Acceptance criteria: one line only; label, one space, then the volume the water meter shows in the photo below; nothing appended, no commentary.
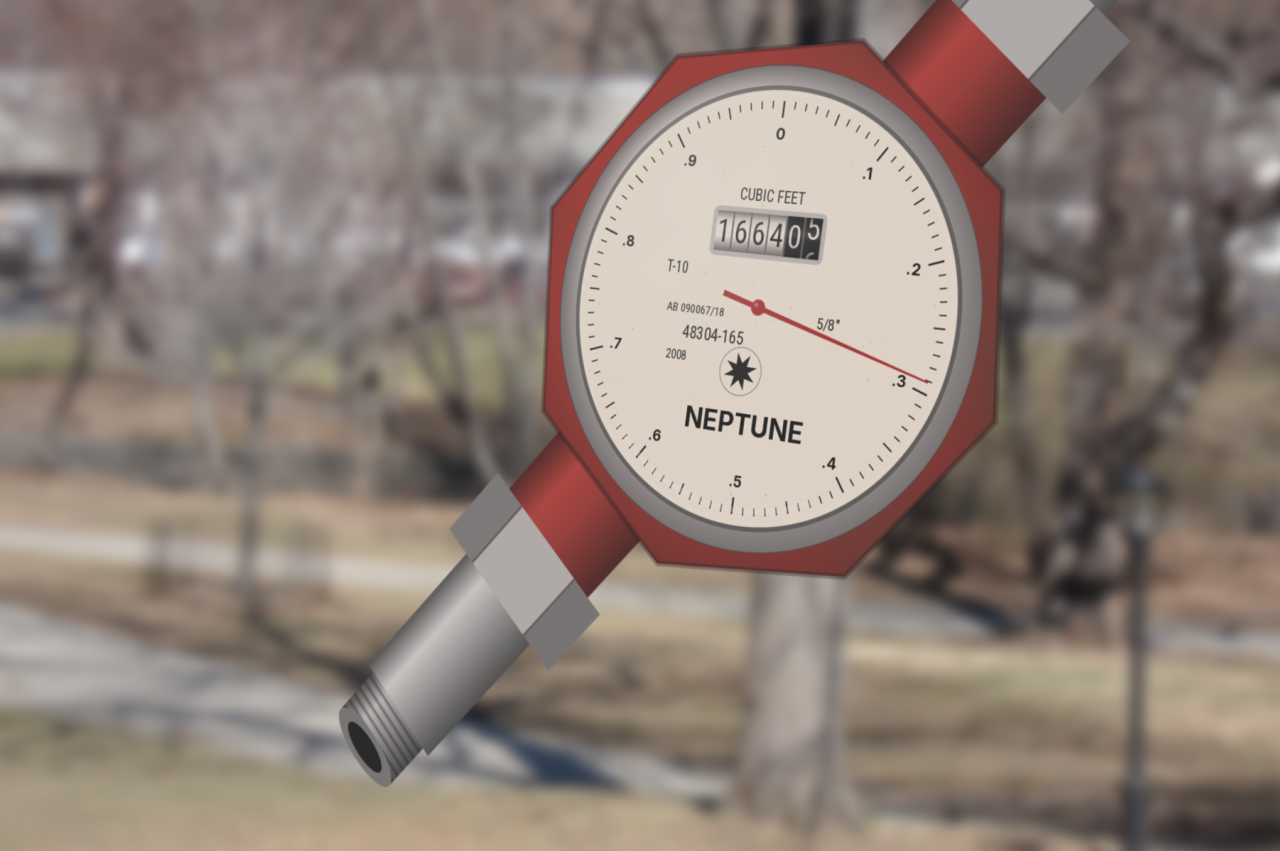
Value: 166405.29 ft³
